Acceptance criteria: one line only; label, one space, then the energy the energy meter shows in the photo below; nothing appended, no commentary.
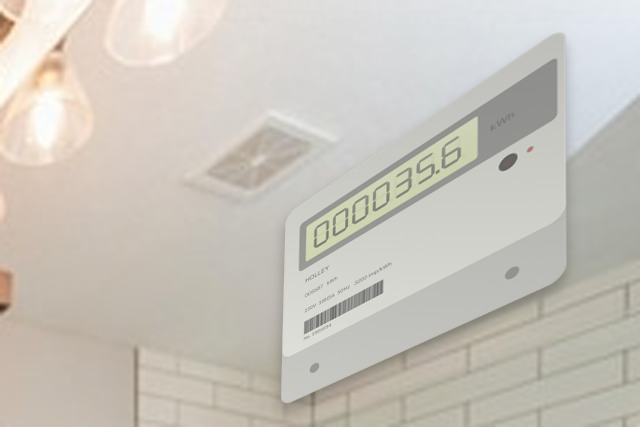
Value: 35.6 kWh
